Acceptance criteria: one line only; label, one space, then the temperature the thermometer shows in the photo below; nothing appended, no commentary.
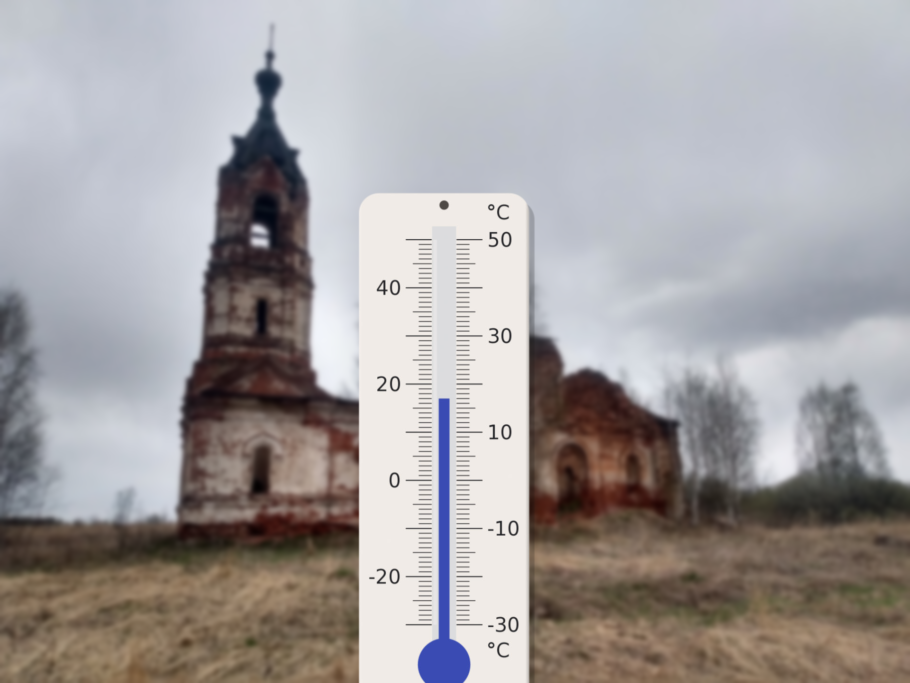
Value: 17 °C
